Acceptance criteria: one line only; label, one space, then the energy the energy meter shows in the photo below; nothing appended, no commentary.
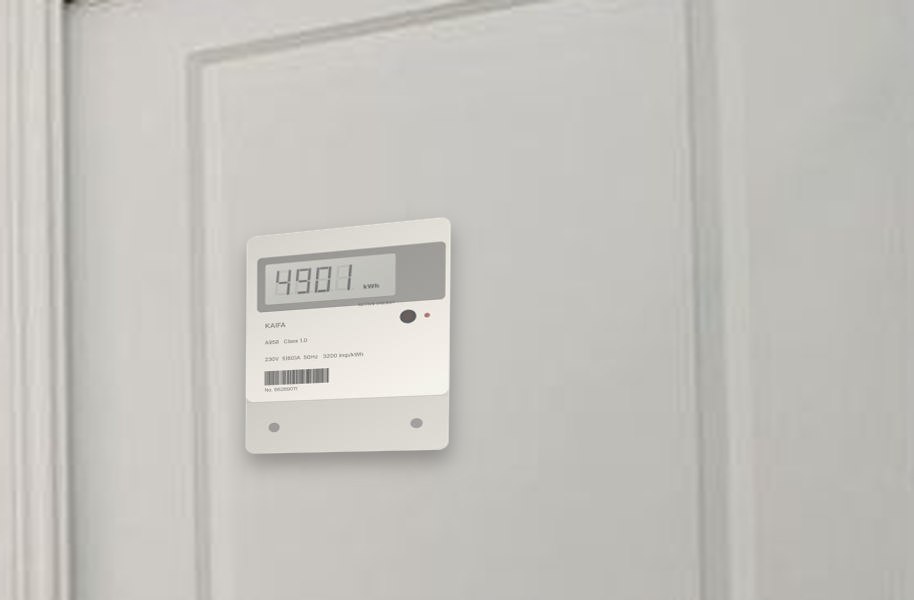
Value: 4901 kWh
